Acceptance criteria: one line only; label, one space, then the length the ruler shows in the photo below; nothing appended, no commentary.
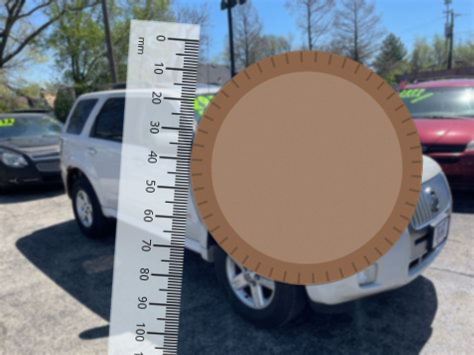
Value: 80 mm
